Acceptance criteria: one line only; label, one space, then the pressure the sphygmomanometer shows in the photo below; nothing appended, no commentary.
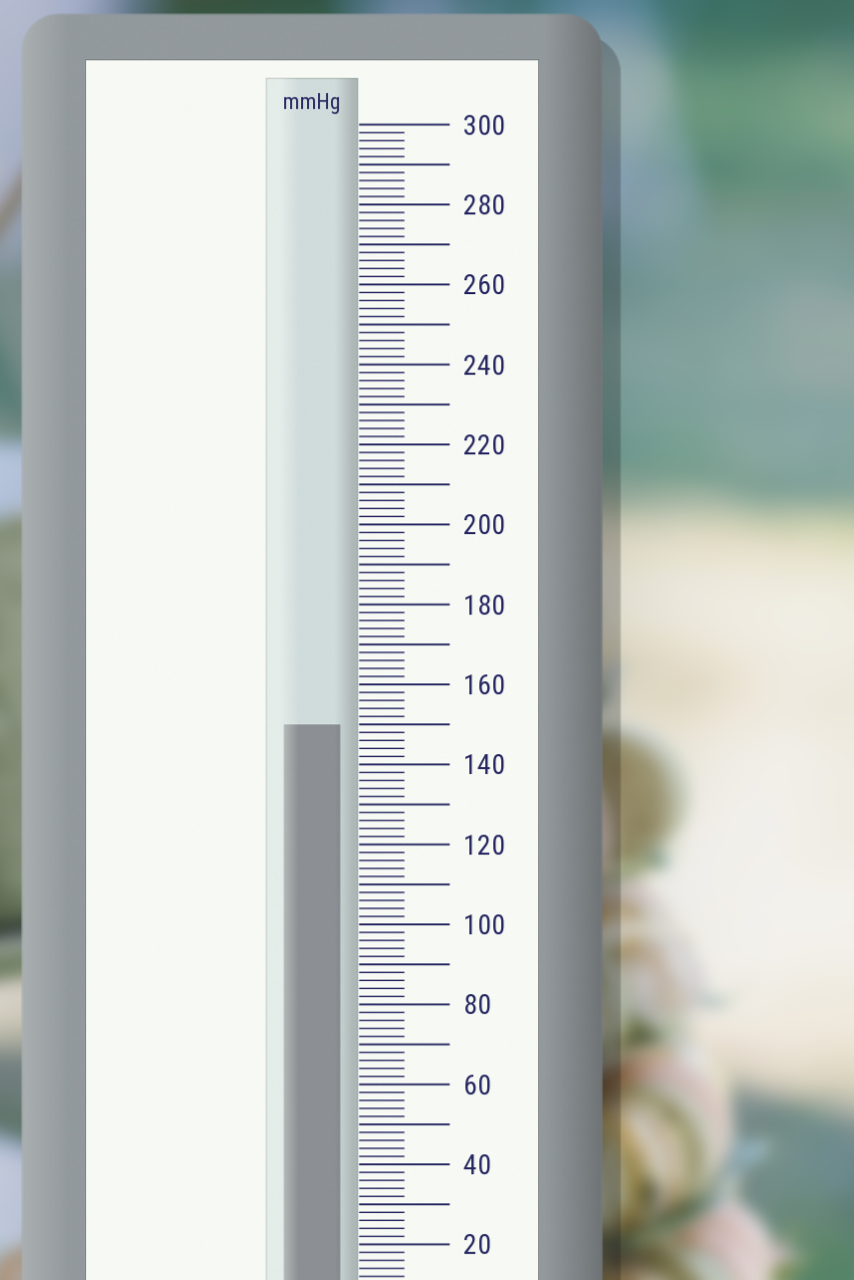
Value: 150 mmHg
